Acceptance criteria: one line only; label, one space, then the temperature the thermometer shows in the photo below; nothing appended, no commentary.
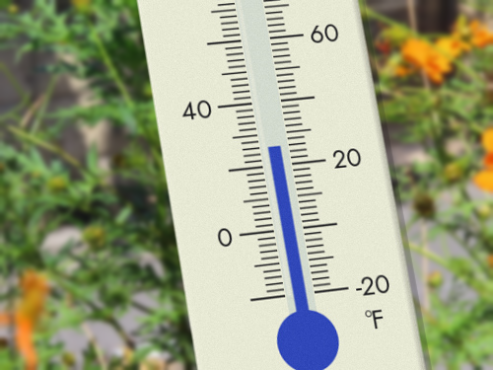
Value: 26 °F
